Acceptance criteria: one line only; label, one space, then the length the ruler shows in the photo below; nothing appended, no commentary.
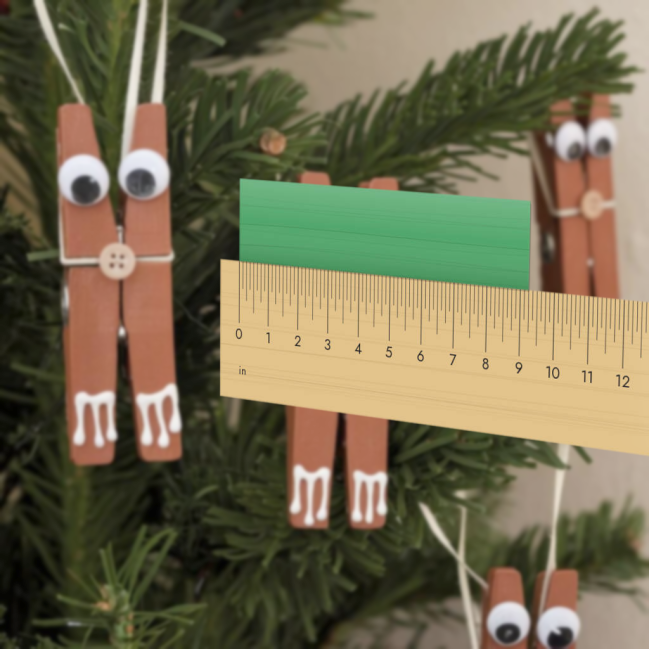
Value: 9.25 in
